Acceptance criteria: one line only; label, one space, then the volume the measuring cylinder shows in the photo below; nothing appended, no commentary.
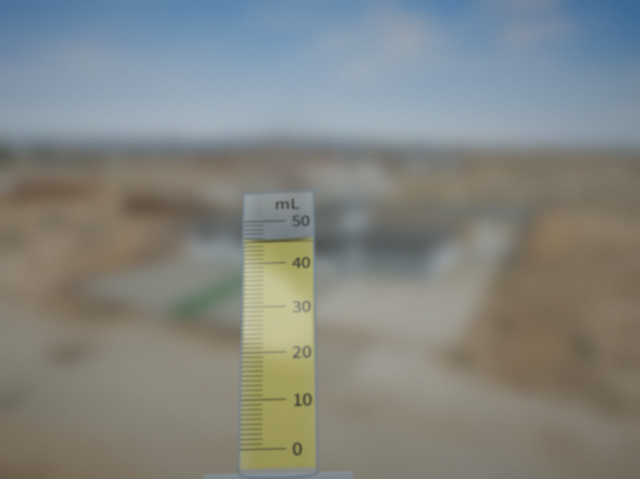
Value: 45 mL
